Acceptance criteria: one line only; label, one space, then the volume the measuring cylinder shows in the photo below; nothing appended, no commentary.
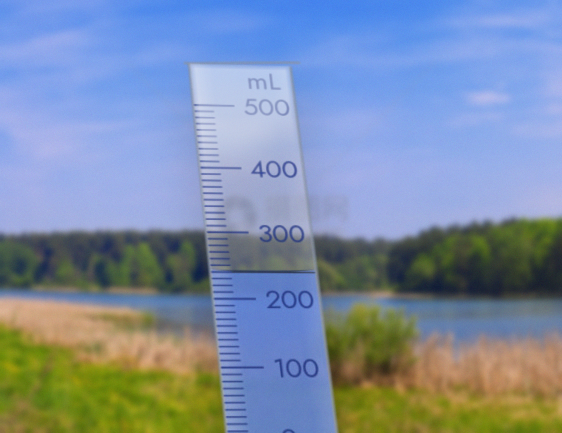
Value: 240 mL
